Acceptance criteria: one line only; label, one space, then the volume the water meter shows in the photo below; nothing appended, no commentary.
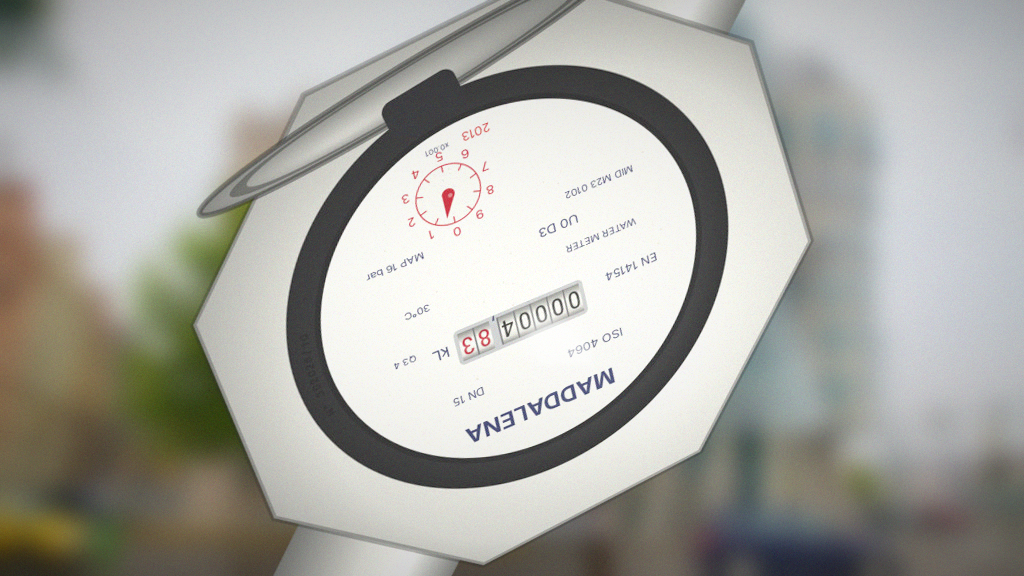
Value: 4.830 kL
